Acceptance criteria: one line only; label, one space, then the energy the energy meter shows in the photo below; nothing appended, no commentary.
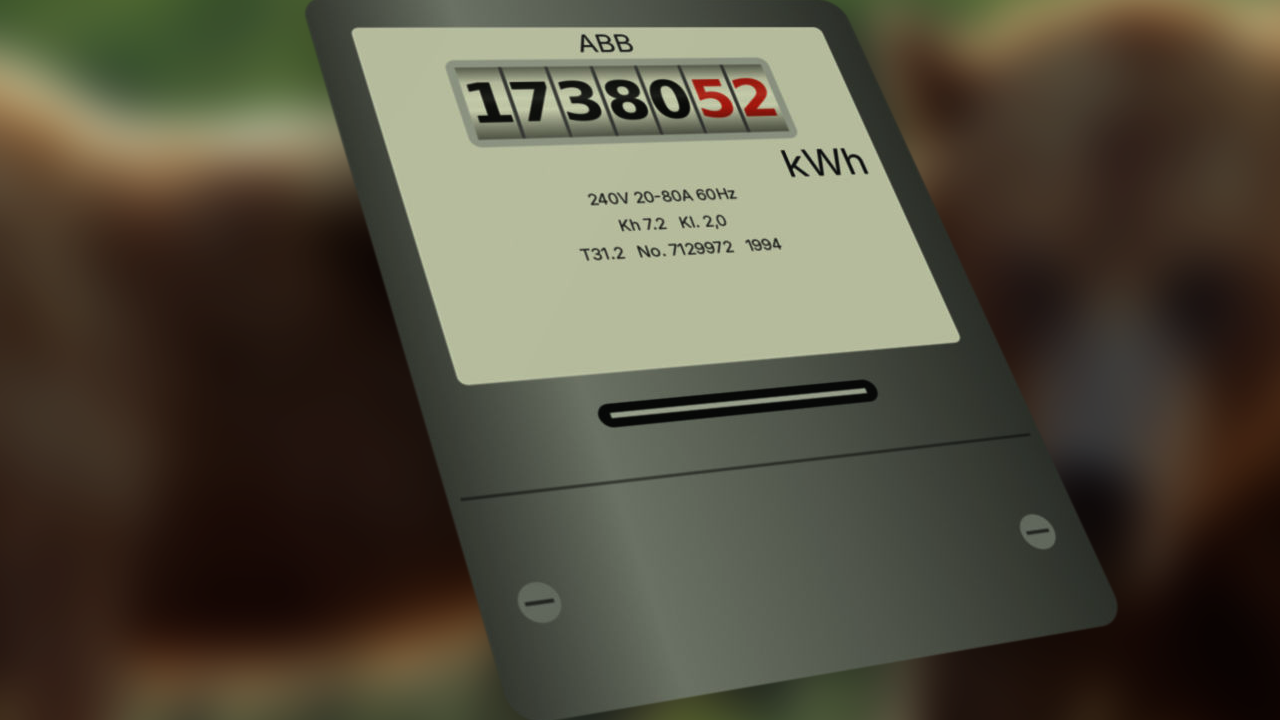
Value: 17380.52 kWh
